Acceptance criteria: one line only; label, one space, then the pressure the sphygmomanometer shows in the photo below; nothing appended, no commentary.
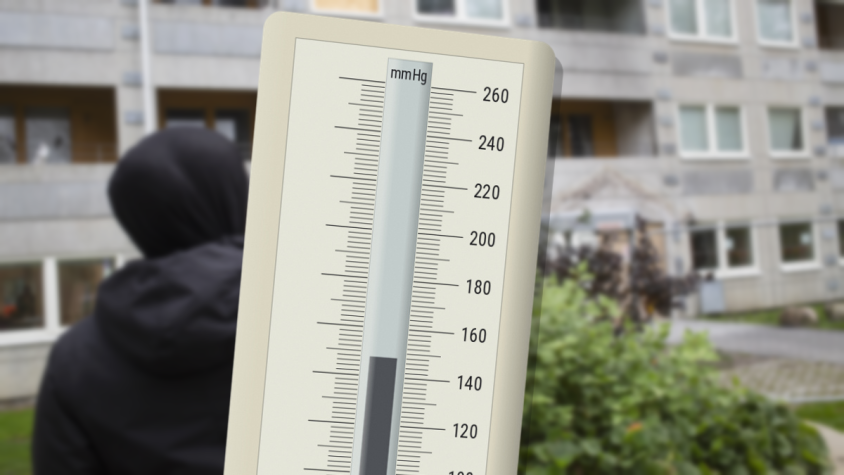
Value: 148 mmHg
